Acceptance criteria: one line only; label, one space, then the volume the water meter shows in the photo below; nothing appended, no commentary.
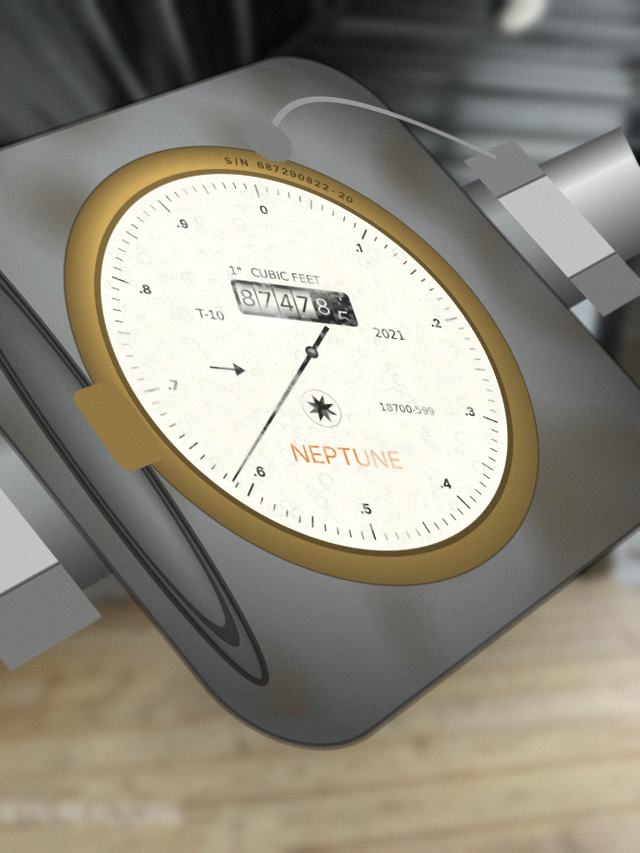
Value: 874784.61 ft³
